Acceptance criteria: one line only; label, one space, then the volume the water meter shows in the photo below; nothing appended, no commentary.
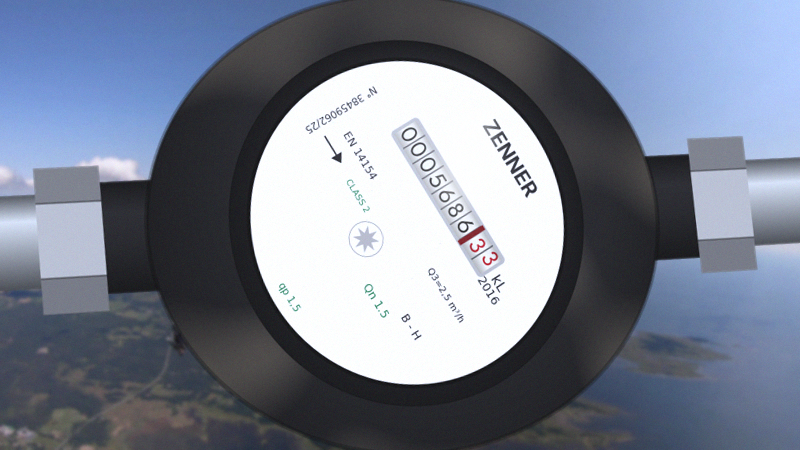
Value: 5686.33 kL
